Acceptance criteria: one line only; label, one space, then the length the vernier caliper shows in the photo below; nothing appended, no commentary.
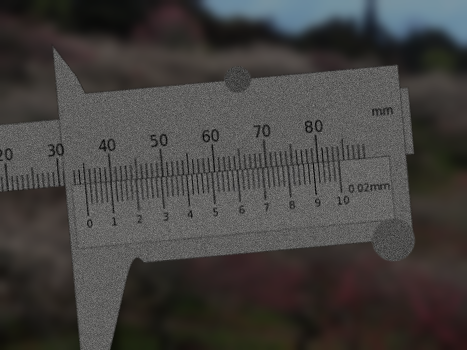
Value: 35.0 mm
